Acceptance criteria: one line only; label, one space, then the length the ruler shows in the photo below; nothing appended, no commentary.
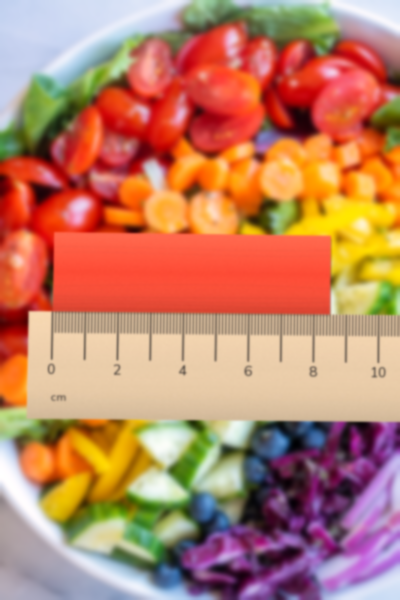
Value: 8.5 cm
